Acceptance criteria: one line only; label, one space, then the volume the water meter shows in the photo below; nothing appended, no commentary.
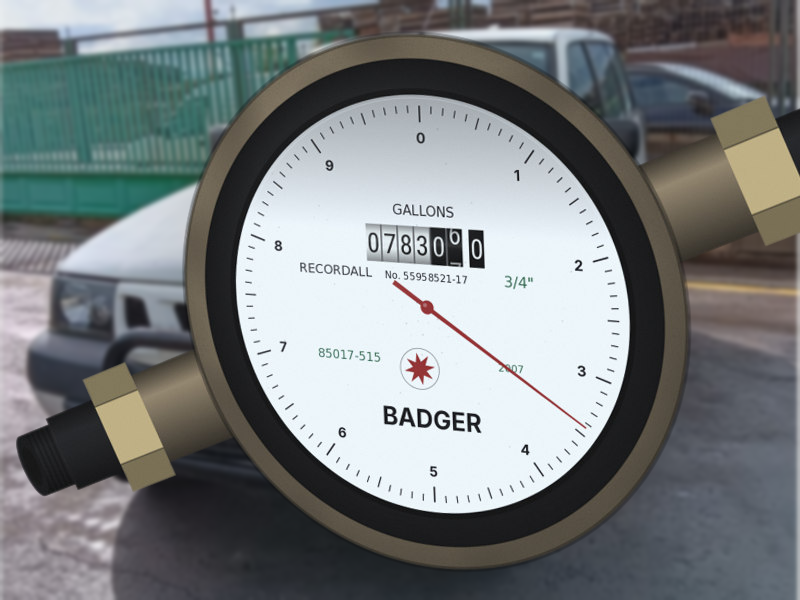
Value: 783063.4 gal
